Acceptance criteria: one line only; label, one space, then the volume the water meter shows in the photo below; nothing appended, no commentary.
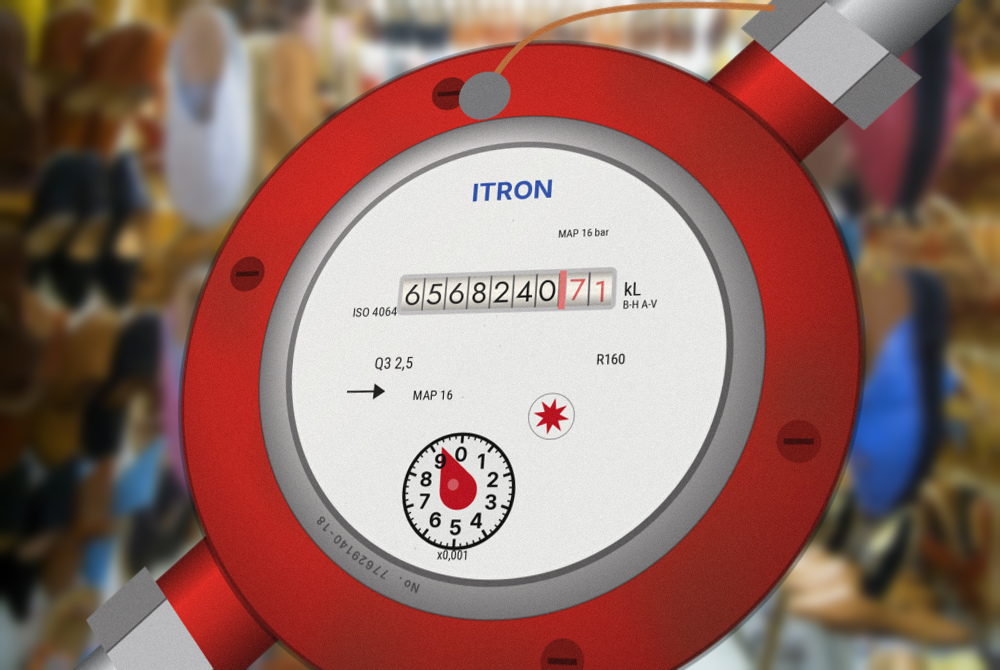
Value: 6568240.709 kL
